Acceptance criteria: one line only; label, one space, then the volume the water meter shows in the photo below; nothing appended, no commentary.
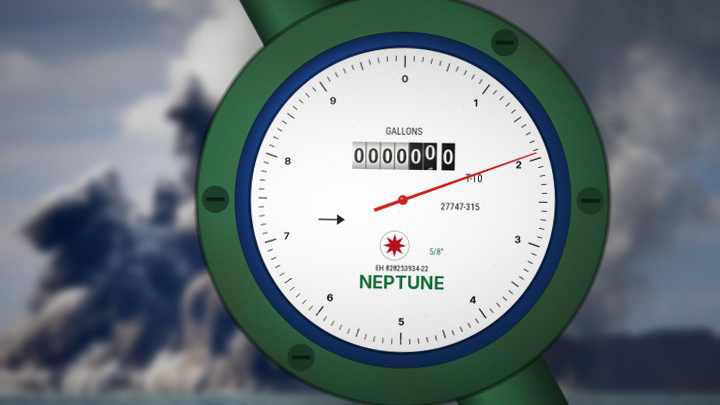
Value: 1.9 gal
